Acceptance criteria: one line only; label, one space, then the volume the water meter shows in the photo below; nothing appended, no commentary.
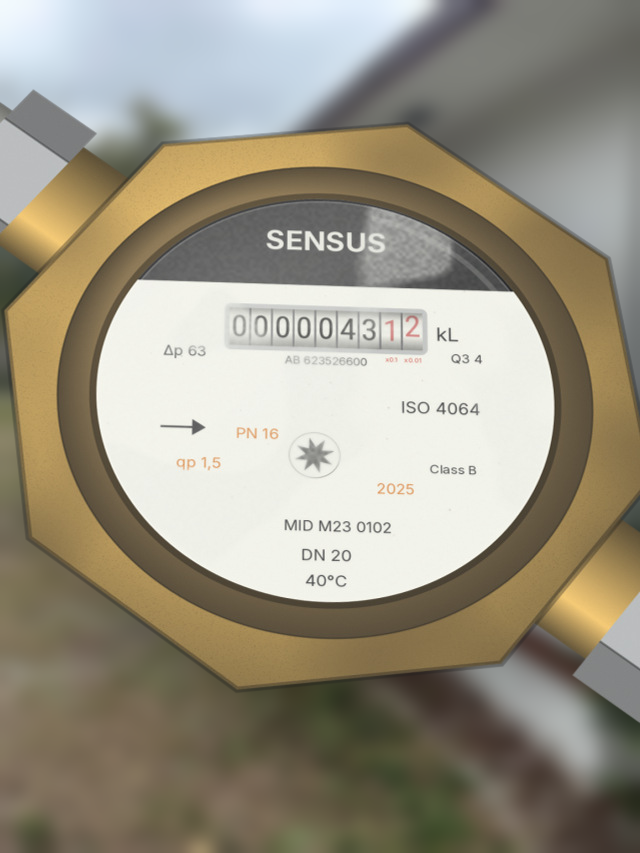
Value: 43.12 kL
